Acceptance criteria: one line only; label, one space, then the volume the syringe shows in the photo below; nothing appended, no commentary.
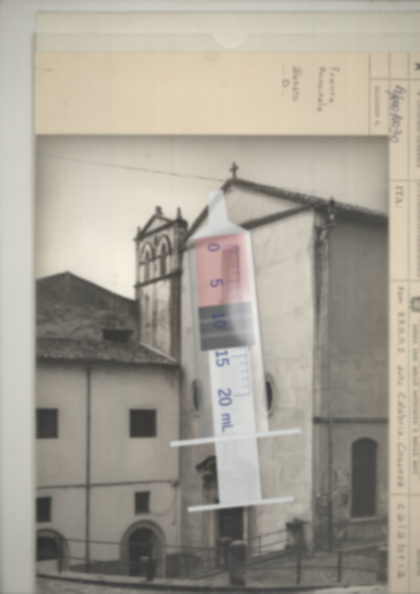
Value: 8 mL
